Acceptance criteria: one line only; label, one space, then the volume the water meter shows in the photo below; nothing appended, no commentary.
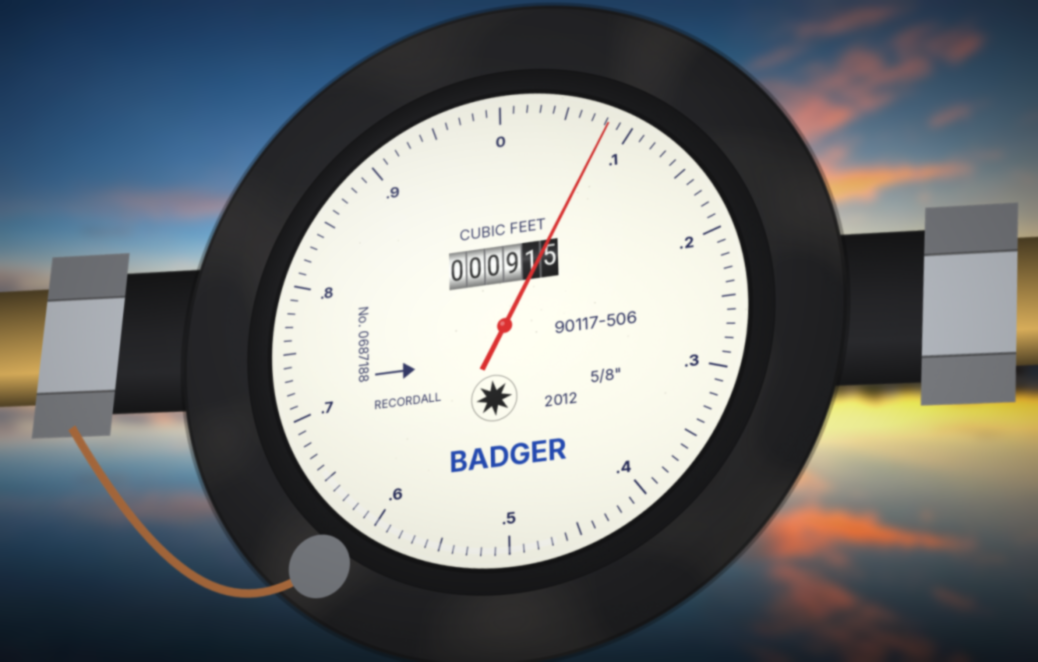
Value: 915.08 ft³
